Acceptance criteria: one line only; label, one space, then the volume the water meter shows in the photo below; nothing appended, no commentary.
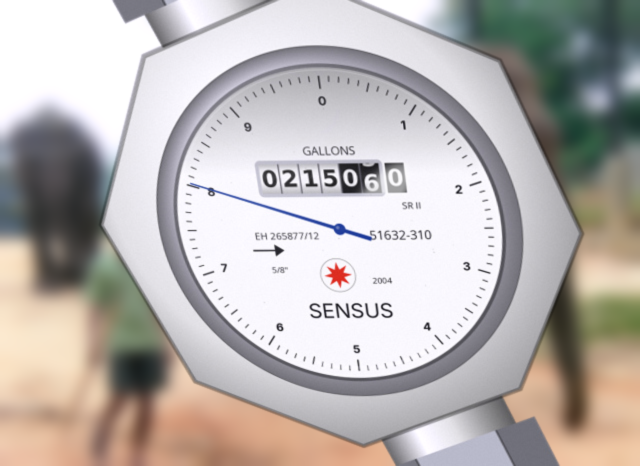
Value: 215058.0 gal
